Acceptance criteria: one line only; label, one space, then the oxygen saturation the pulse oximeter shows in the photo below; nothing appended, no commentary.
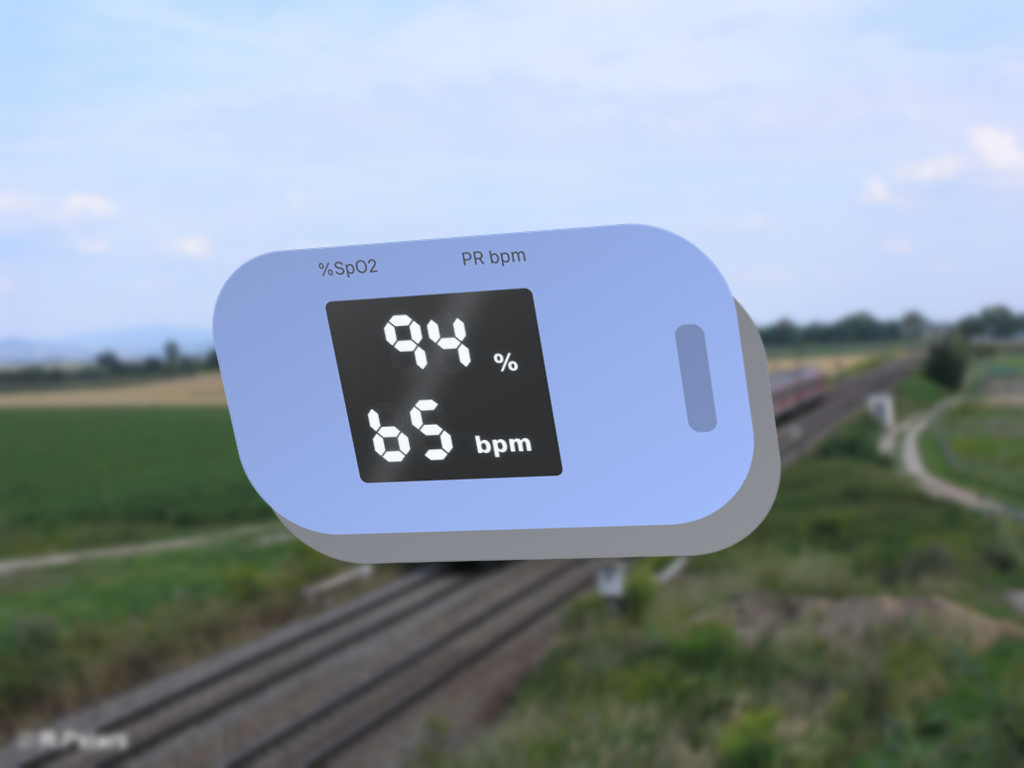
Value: 94 %
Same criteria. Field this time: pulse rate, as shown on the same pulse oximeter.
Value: 65 bpm
